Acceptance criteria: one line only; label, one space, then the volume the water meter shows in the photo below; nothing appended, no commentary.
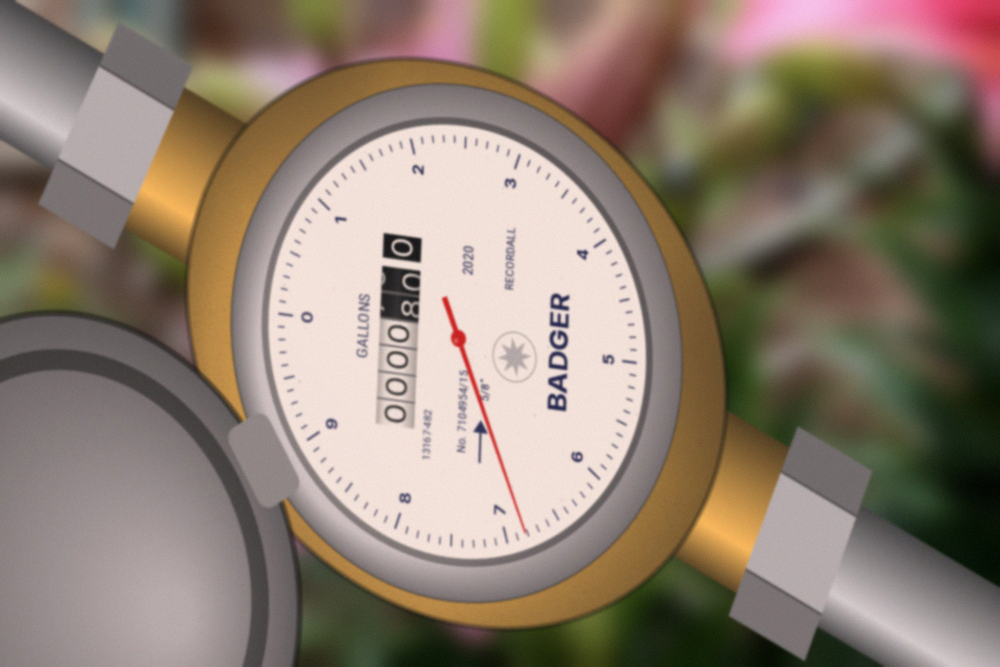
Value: 796.8 gal
